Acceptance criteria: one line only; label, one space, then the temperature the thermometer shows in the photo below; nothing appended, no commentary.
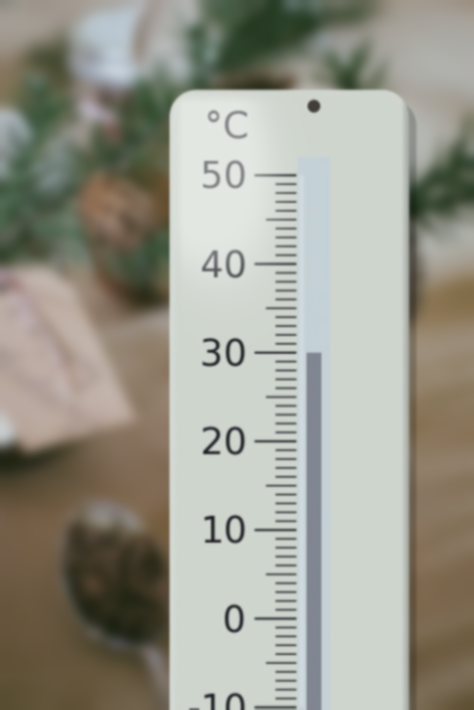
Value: 30 °C
